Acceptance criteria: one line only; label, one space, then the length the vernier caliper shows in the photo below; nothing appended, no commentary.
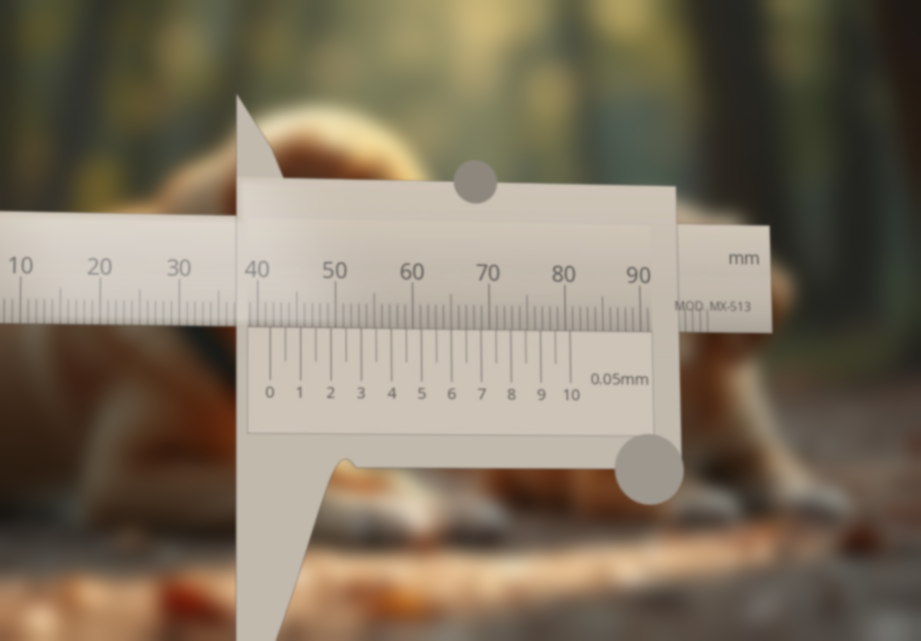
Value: 41.6 mm
